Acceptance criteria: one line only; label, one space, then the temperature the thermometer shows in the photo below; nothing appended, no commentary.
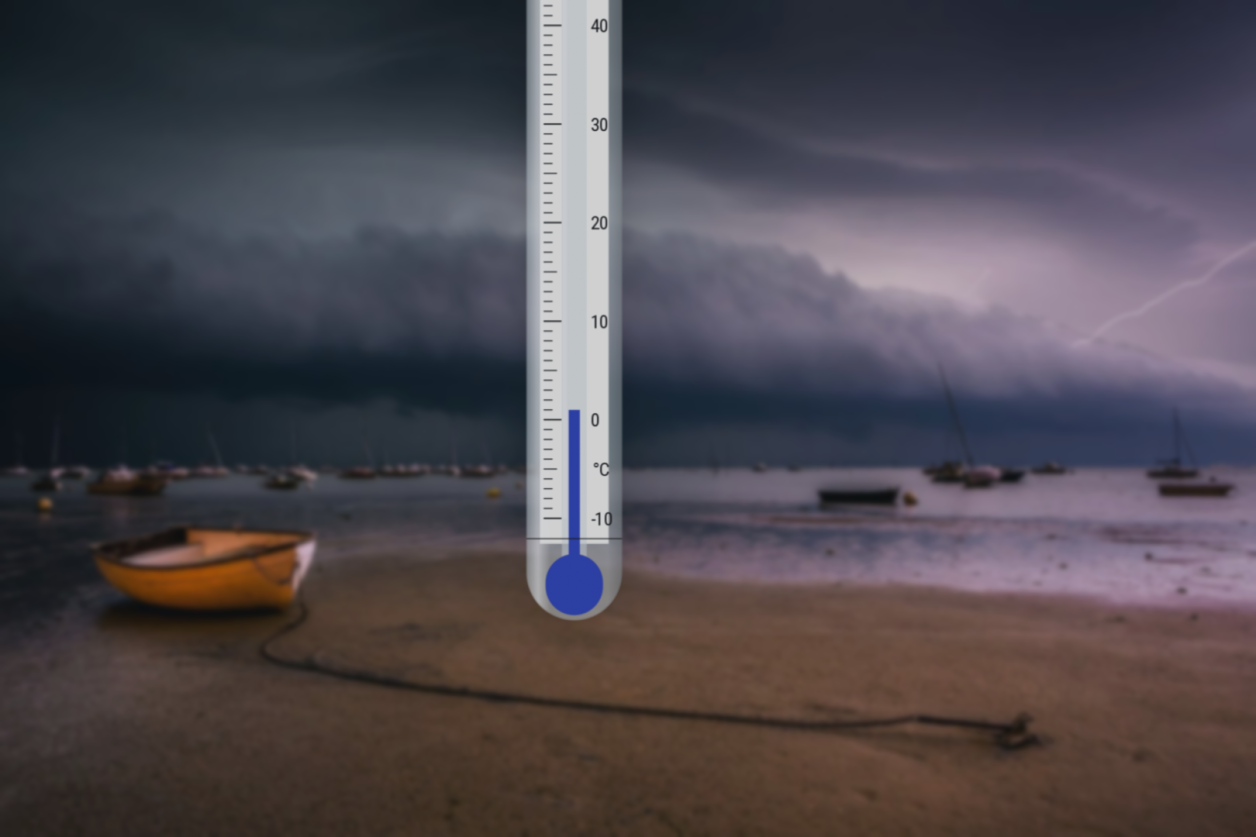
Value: 1 °C
